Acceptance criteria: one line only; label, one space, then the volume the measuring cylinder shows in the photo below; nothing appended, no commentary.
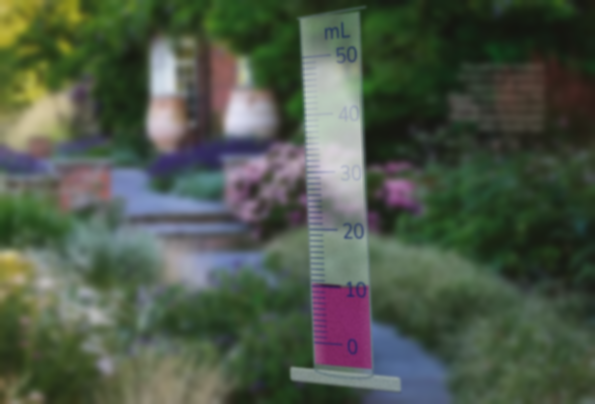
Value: 10 mL
